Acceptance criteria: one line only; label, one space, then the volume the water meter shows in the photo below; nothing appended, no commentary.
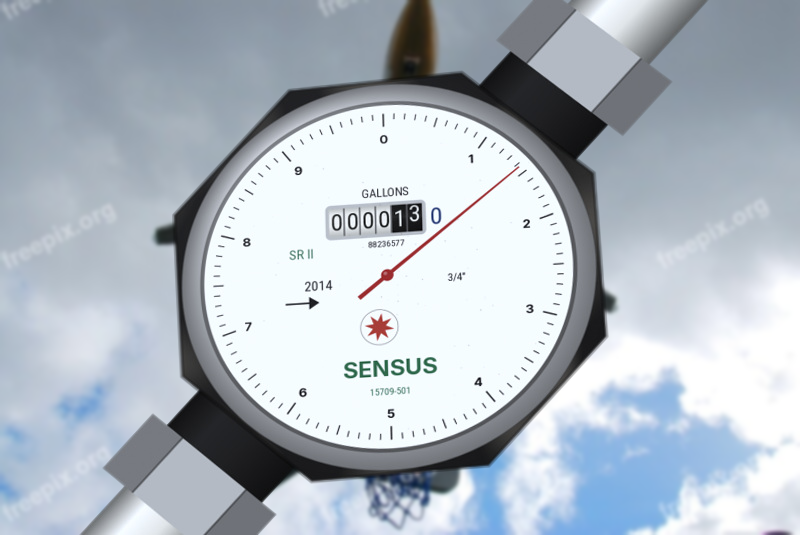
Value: 131.4 gal
